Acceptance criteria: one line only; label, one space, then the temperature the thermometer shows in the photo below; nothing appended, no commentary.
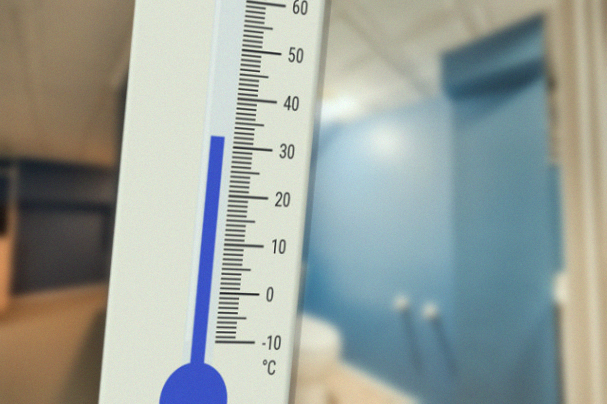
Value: 32 °C
